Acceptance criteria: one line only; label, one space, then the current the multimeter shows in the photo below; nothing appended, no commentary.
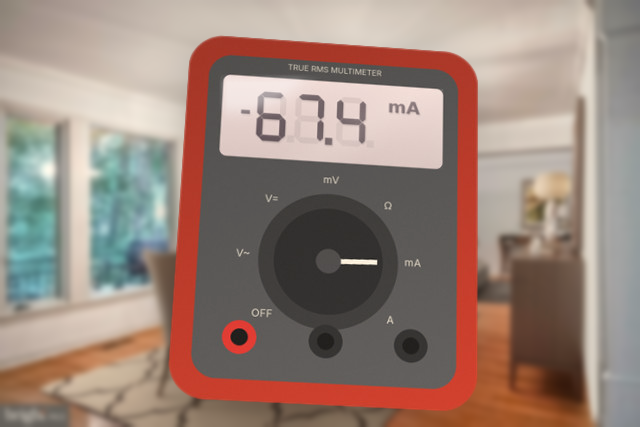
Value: -67.4 mA
